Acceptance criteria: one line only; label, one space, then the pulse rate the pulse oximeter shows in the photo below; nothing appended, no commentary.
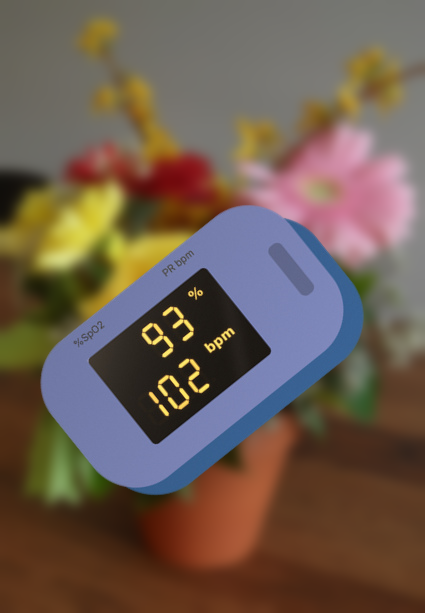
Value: 102 bpm
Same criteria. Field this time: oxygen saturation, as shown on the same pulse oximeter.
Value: 93 %
